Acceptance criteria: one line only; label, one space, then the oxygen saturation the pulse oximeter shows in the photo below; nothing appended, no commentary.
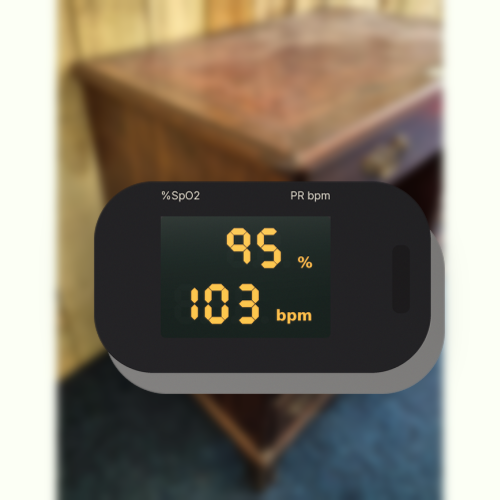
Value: 95 %
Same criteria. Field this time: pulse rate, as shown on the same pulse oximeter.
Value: 103 bpm
